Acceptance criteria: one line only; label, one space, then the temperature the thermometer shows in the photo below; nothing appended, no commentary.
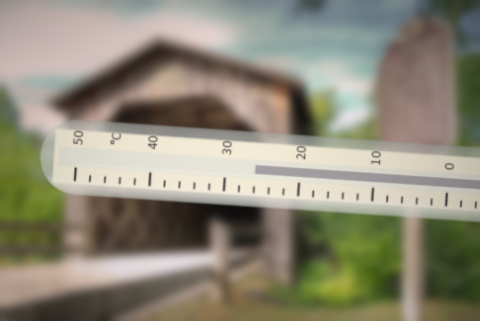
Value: 26 °C
